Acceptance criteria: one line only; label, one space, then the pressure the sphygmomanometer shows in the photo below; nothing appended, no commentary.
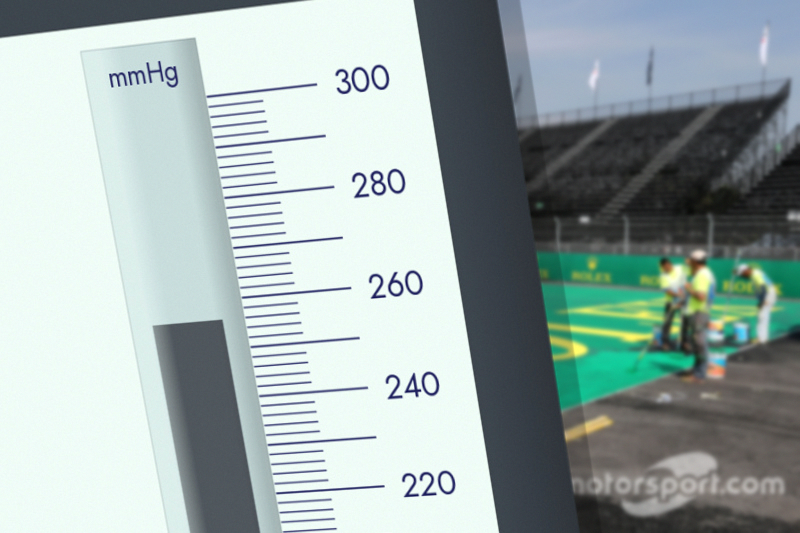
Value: 256 mmHg
